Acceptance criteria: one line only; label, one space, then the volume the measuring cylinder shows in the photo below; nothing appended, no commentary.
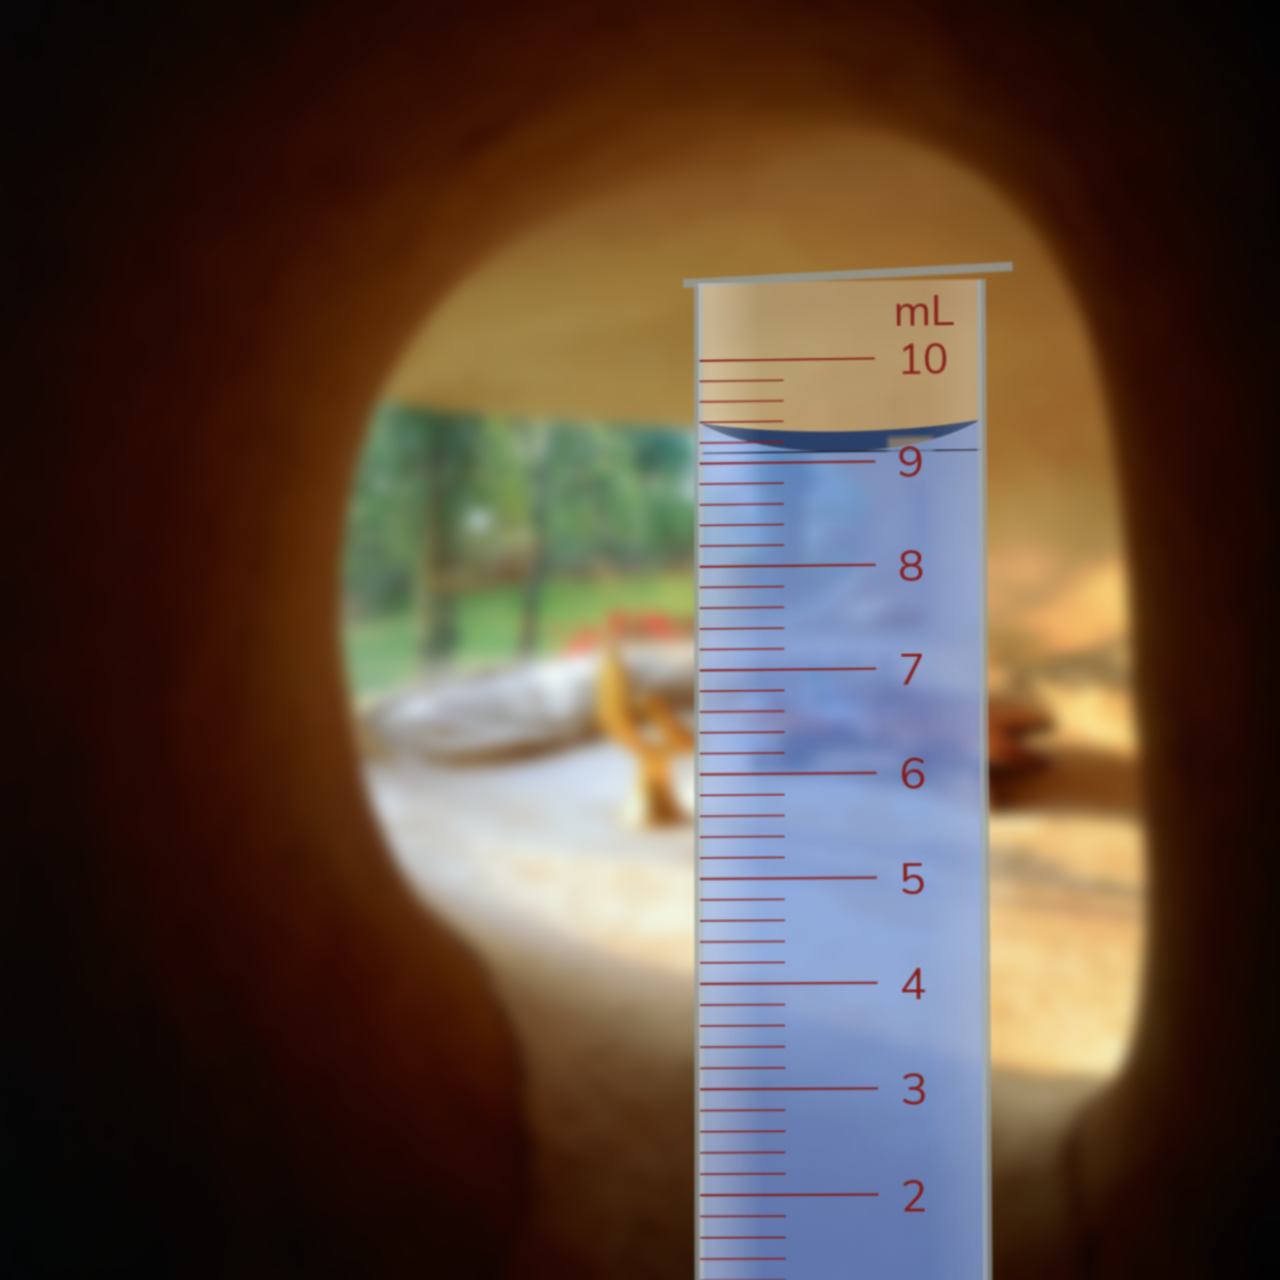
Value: 9.1 mL
